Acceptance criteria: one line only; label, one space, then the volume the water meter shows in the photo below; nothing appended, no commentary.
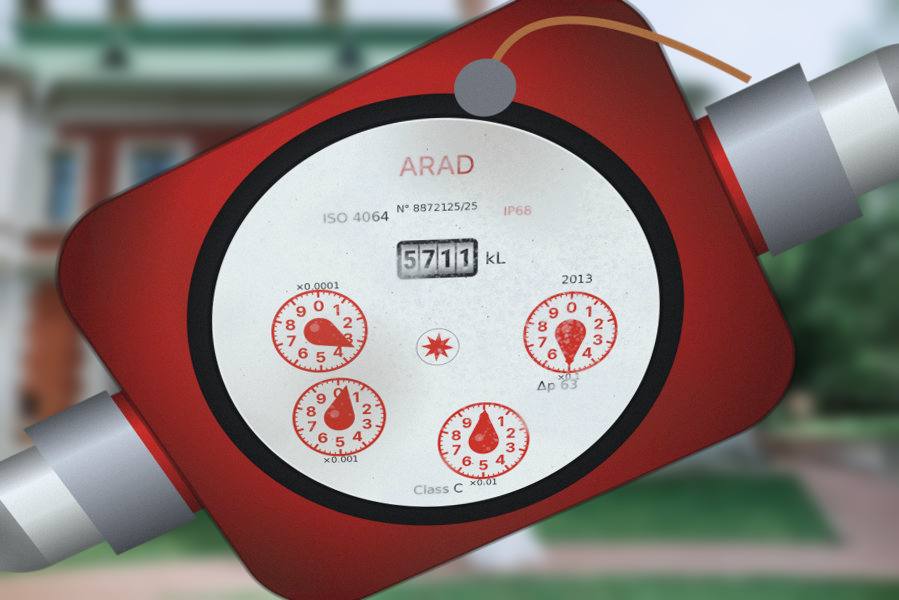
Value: 5711.5003 kL
